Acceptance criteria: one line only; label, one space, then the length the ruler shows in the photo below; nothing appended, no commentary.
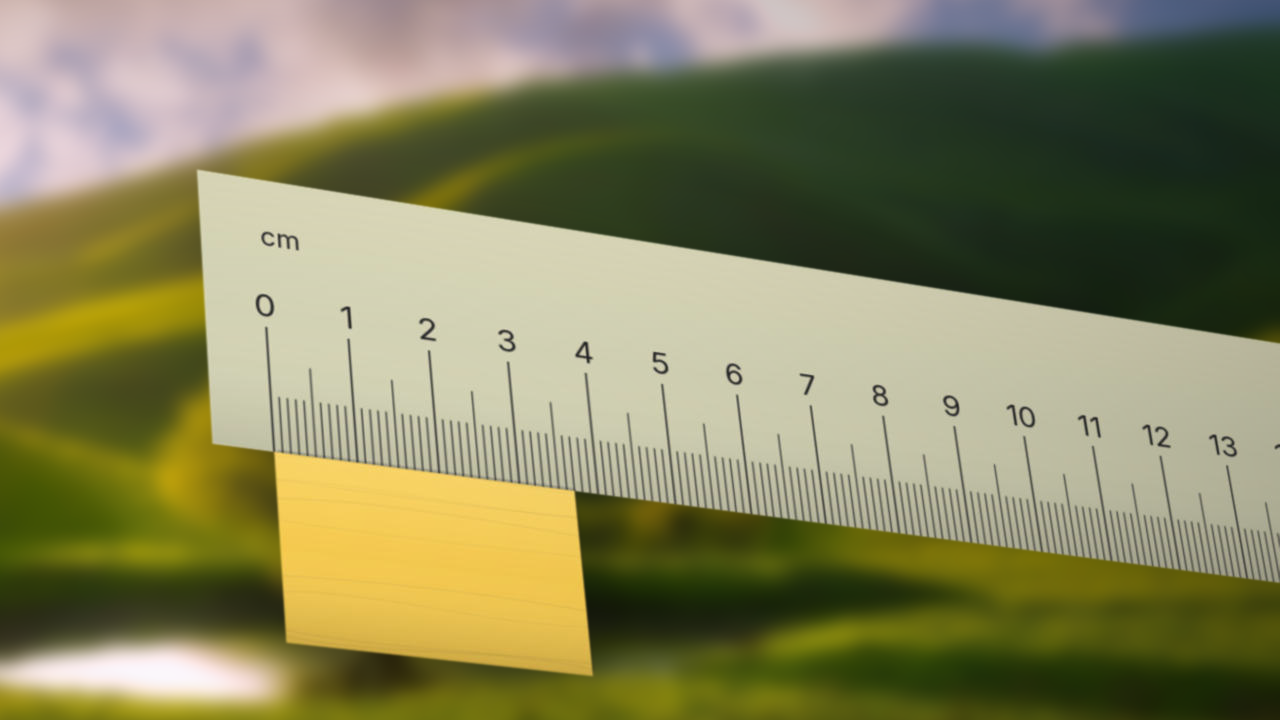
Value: 3.7 cm
